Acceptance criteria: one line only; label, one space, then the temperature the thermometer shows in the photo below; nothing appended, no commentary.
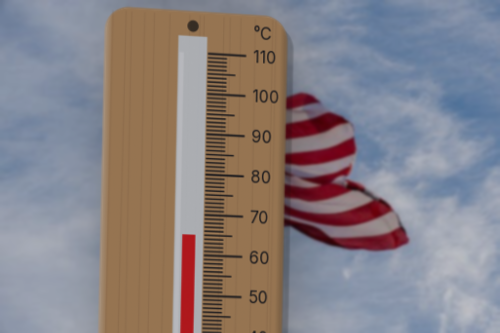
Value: 65 °C
